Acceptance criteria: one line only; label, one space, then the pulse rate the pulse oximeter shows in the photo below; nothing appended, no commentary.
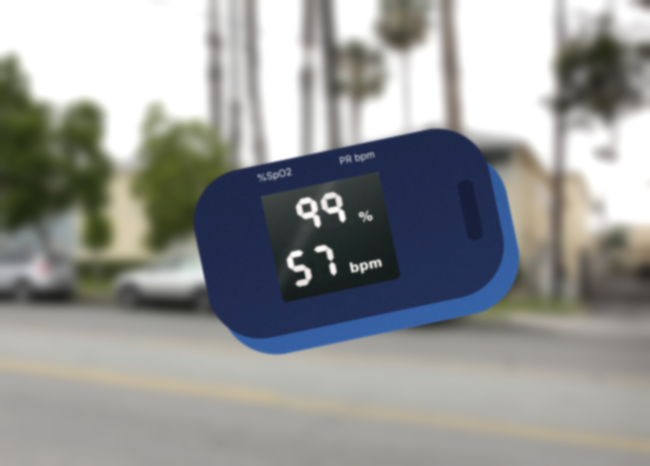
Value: 57 bpm
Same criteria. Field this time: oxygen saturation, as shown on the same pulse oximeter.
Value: 99 %
